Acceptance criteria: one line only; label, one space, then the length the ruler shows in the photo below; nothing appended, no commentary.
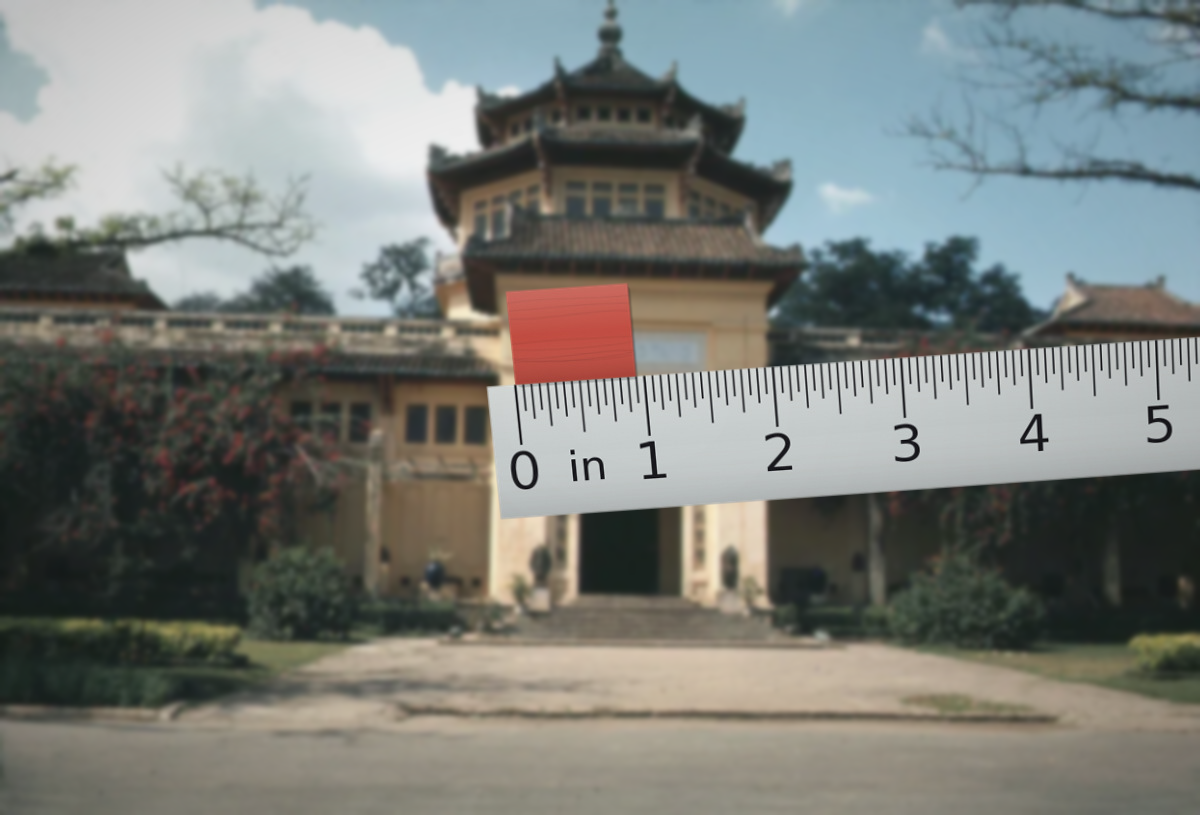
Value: 0.9375 in
